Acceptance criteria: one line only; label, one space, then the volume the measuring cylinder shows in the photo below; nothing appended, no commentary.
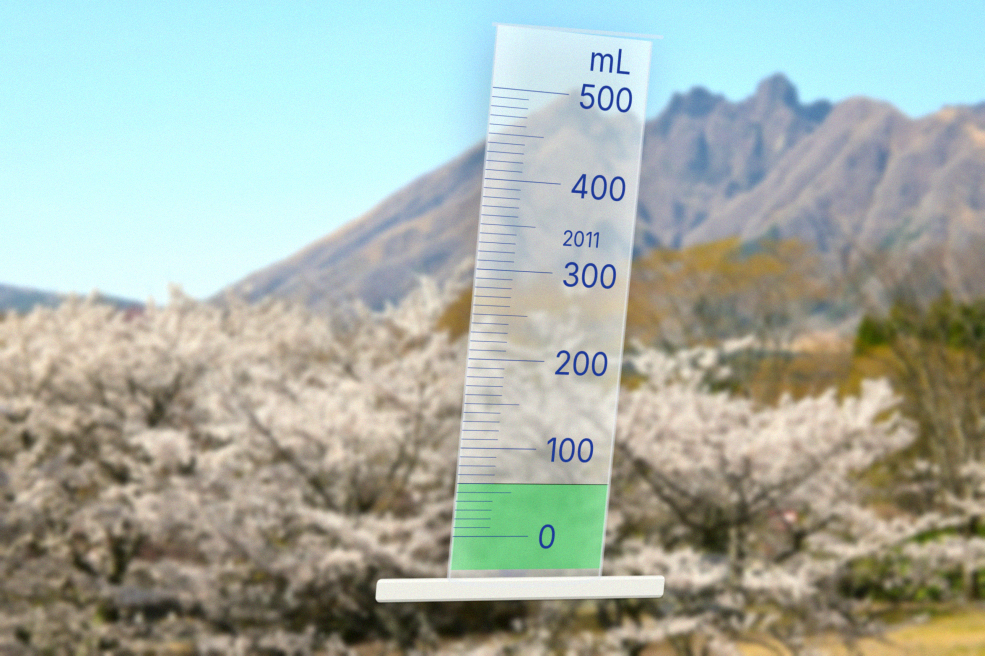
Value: 60 mL
